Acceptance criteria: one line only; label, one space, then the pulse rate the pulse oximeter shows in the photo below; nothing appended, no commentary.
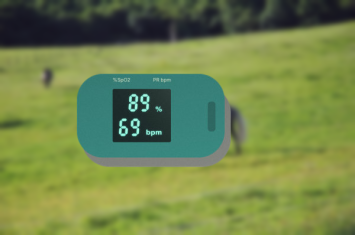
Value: 69 bpm
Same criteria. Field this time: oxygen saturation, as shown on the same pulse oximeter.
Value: 89 %
